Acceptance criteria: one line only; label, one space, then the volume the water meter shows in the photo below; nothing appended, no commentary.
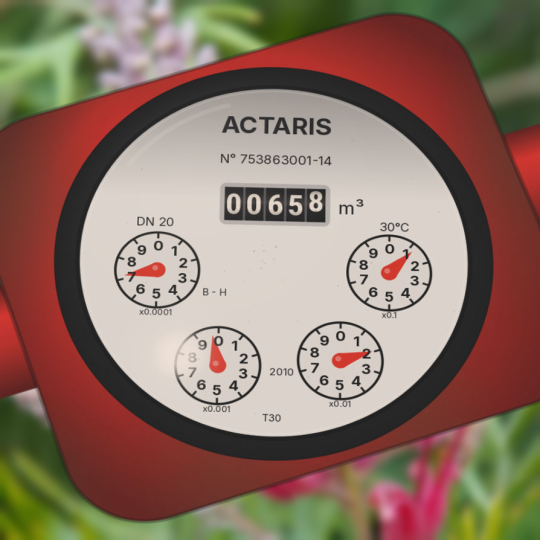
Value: 658.1197 m³
